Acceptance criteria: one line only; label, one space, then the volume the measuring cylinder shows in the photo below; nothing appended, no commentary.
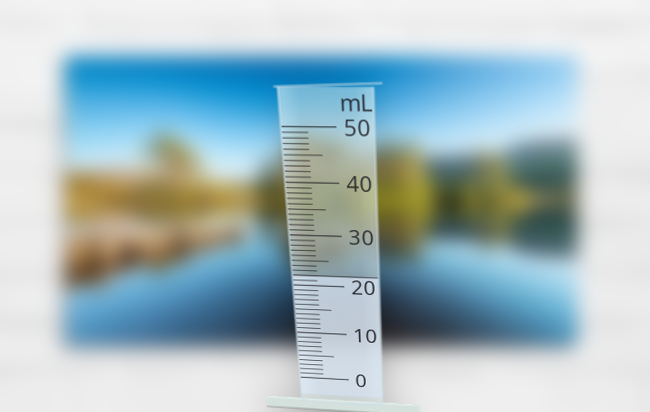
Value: 22 mL
